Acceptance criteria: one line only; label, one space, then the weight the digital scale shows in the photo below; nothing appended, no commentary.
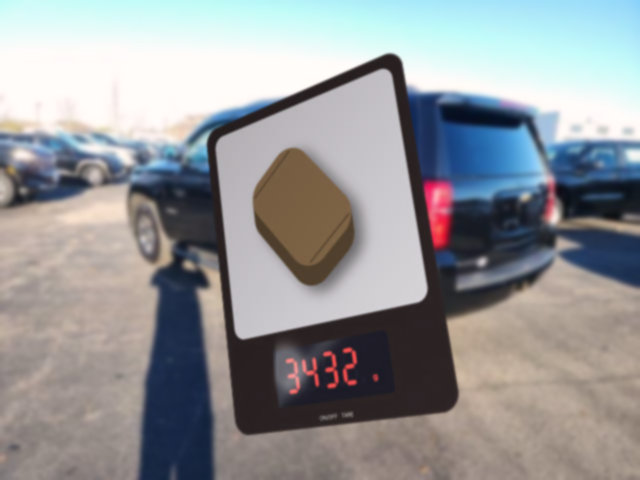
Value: 3432 g
